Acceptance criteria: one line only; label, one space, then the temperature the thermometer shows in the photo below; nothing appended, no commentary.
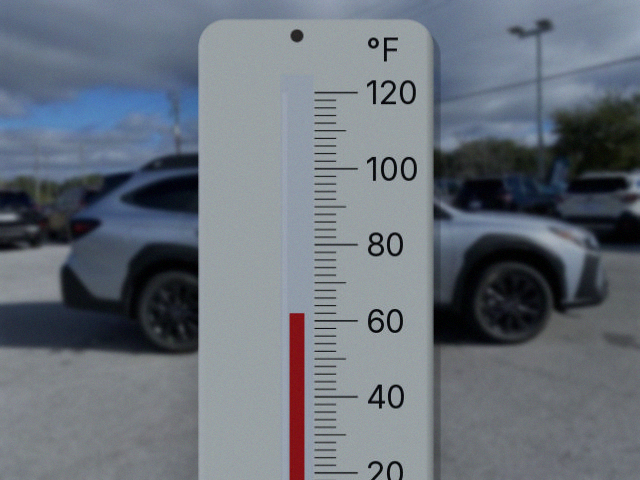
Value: 62 °F
